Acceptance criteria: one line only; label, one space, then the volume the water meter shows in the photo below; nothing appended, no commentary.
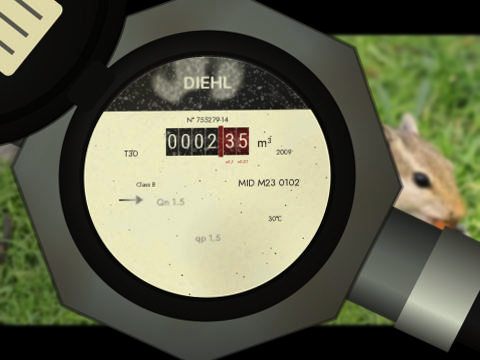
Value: 2.35 m³
